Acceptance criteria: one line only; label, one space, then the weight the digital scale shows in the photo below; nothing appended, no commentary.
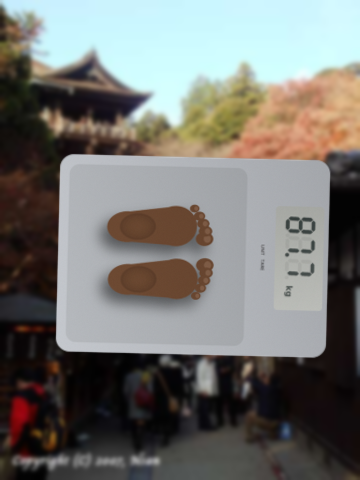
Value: 87.7 kg
